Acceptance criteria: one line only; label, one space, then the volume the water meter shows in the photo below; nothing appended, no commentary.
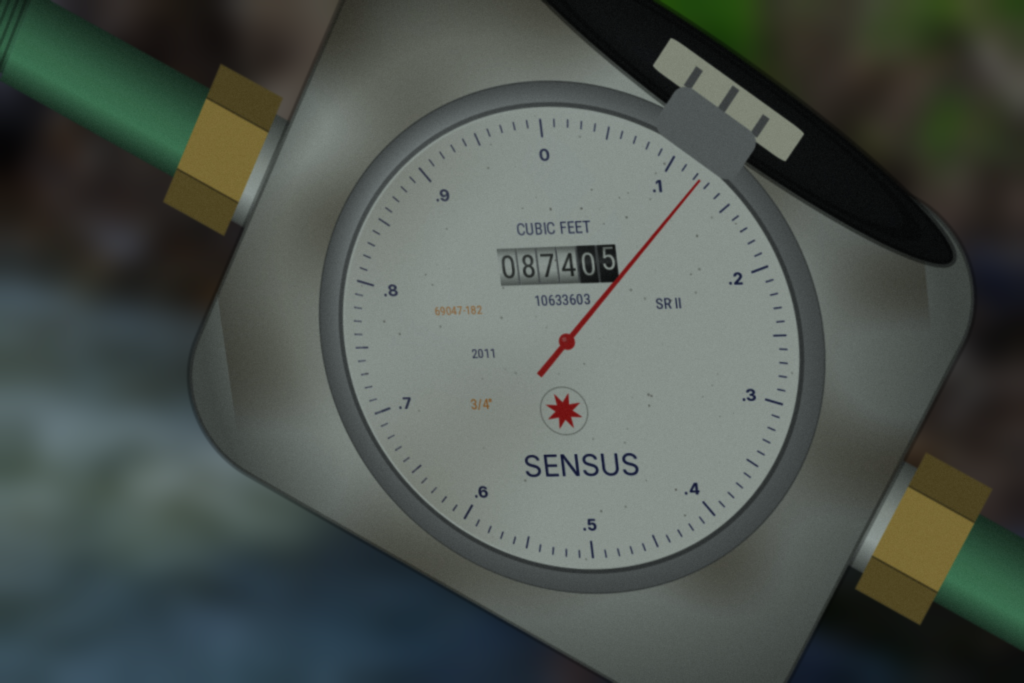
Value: 87405.12 ft³
